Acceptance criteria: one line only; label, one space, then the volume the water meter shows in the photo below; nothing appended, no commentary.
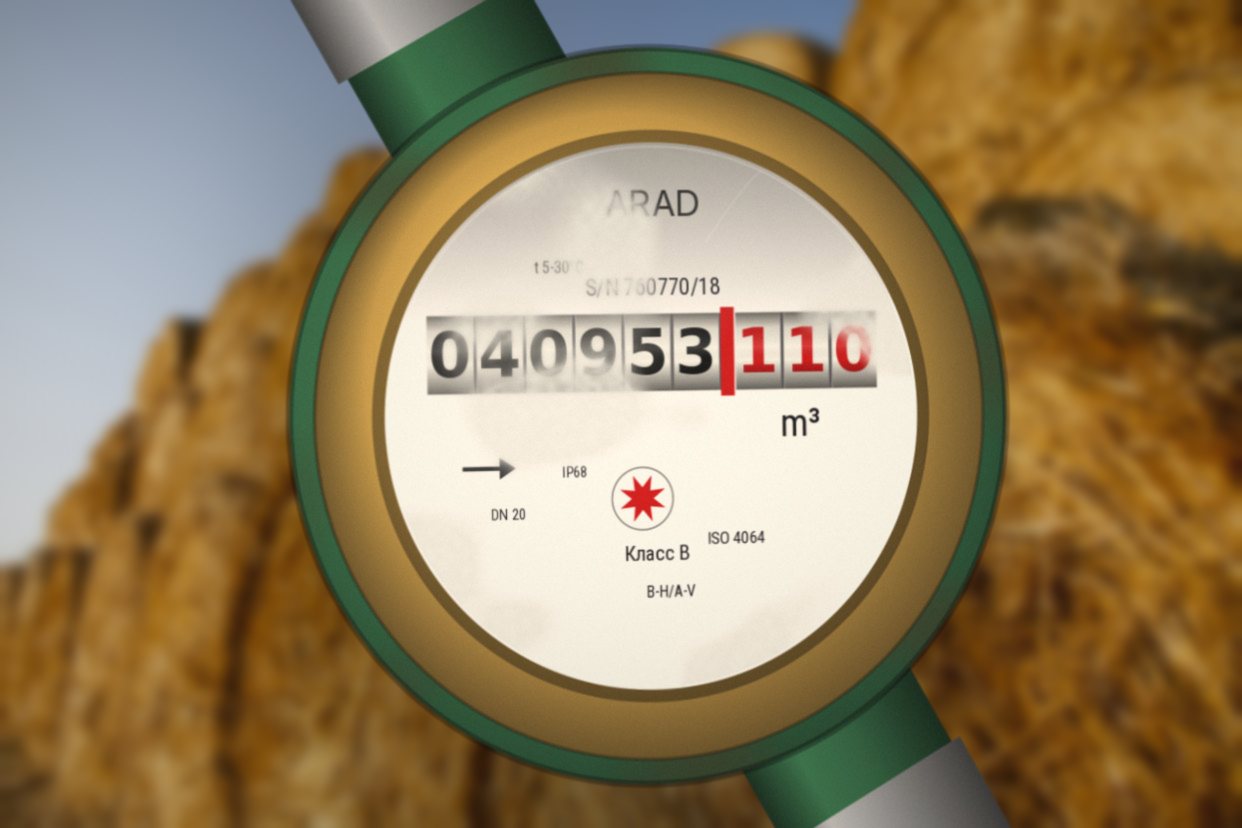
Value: 40953.110 m³
